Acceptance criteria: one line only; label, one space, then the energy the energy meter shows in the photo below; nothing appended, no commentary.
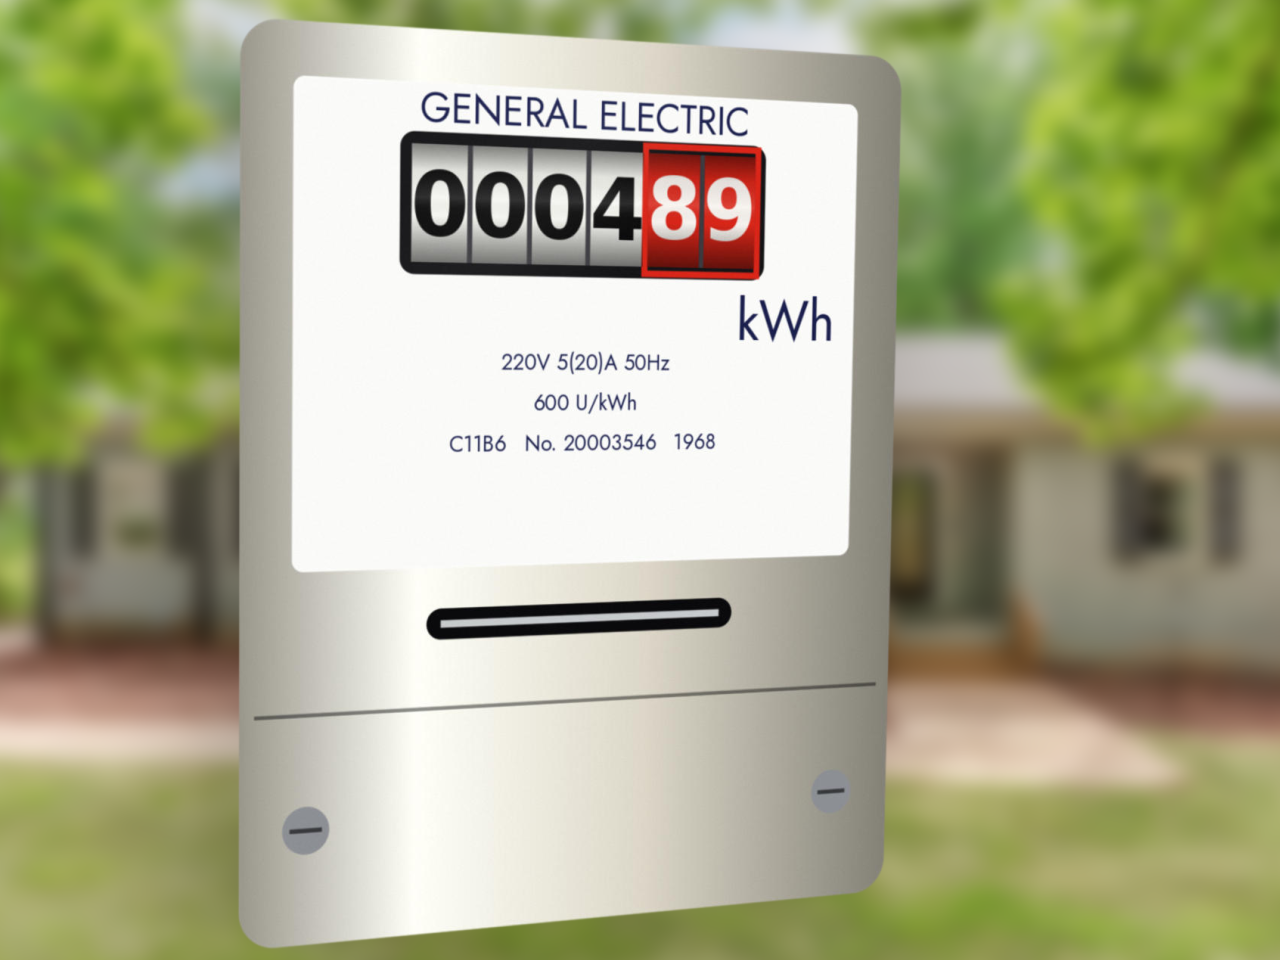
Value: 4.89 kWh
